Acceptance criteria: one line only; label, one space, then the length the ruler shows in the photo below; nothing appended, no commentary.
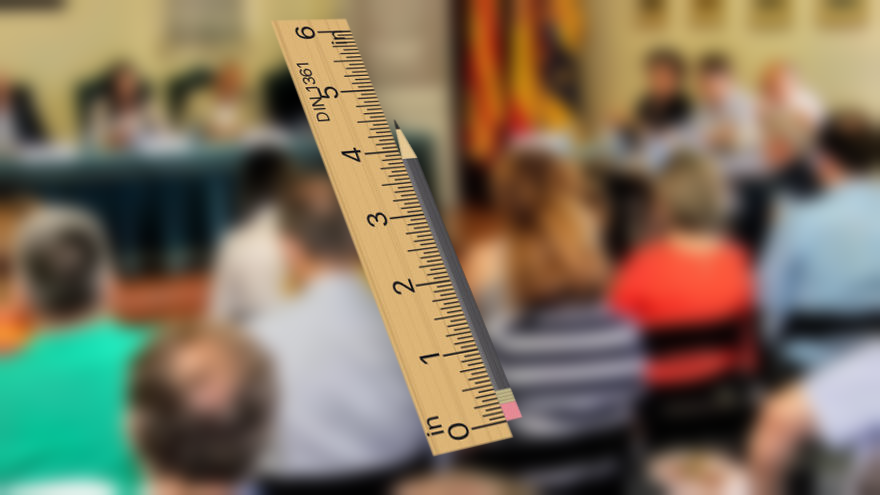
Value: 4.5 in
